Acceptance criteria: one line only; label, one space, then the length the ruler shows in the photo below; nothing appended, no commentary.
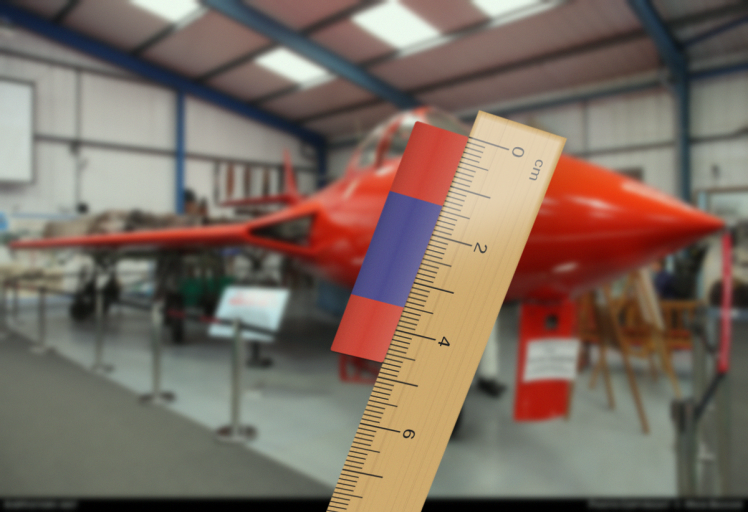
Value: 4.7 cm
